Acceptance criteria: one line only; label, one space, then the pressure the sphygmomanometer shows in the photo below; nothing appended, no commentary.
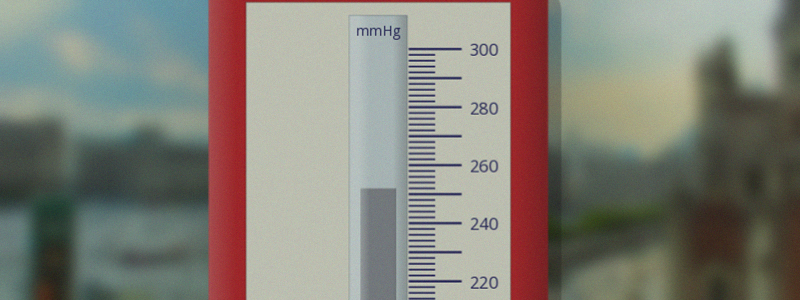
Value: 252 mmHg
